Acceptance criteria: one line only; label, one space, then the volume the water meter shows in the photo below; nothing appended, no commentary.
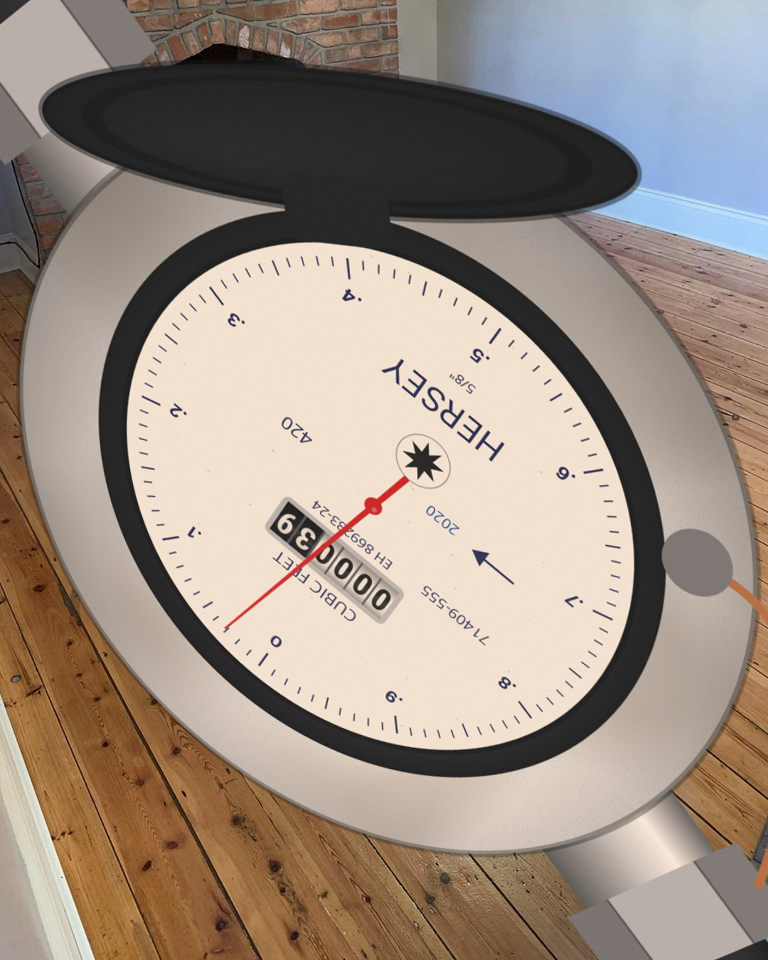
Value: 39.03 ft³
